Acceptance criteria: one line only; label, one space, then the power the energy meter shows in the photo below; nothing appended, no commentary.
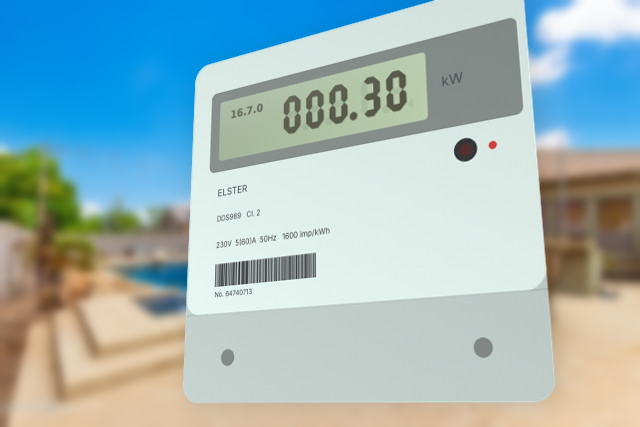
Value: 0.30 kW
